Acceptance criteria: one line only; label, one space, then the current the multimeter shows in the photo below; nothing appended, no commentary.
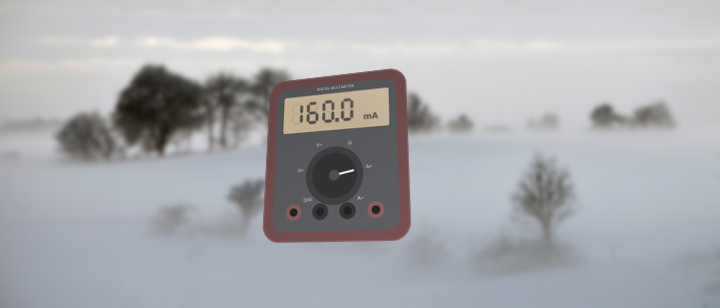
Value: 160.0 mA
